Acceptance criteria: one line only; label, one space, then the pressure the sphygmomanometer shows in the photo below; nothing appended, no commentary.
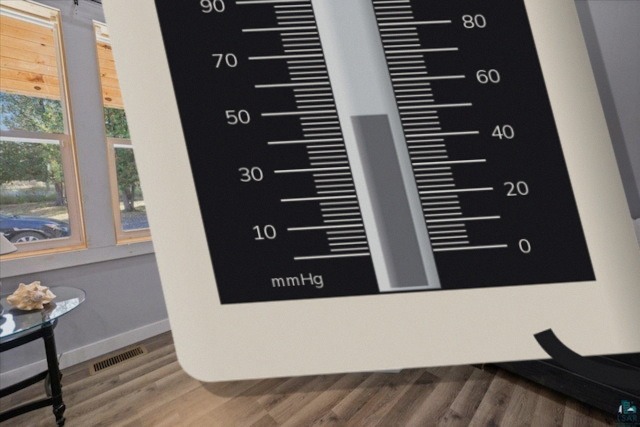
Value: 48 mmHg
